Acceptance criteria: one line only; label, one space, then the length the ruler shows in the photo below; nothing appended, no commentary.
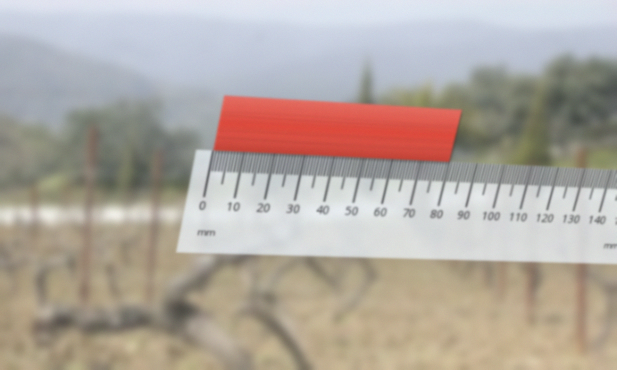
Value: 80 mm
